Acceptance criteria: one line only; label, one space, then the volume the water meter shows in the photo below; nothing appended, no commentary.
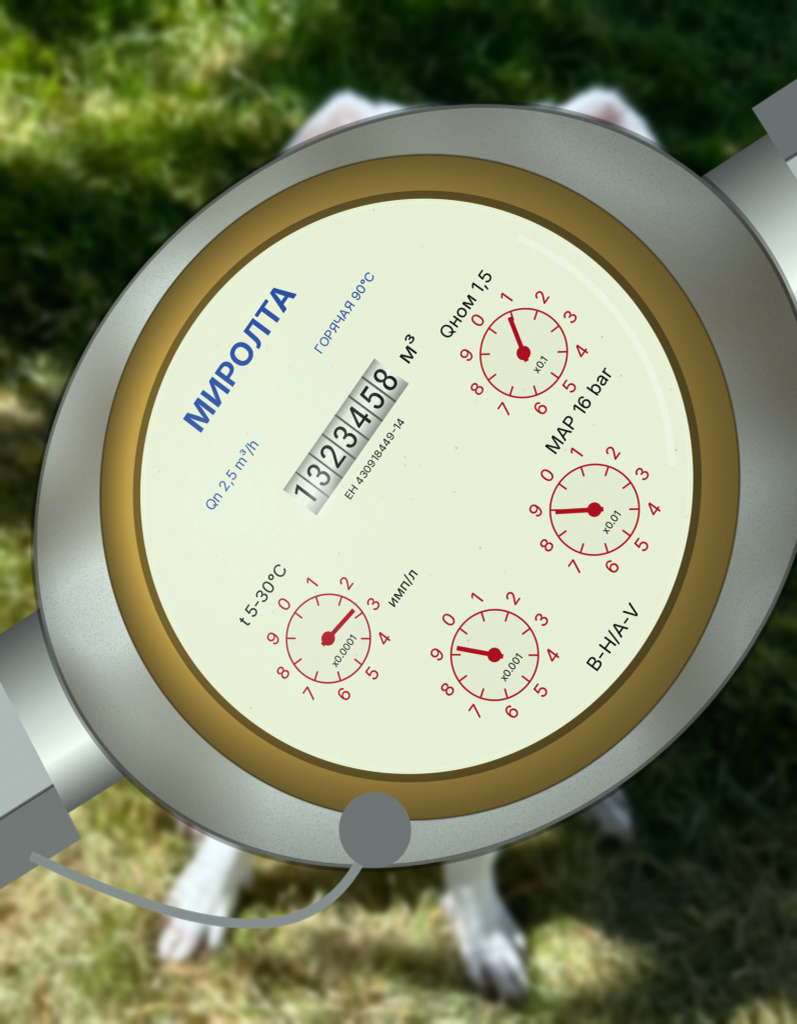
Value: 1323458.0892 m³
